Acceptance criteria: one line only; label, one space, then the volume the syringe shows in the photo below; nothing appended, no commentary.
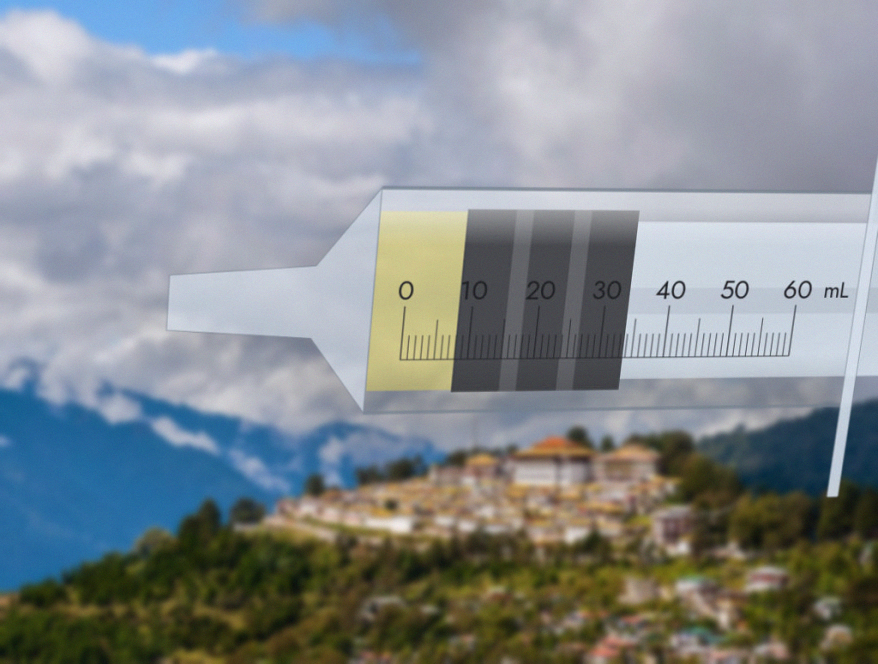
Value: 8 mL
